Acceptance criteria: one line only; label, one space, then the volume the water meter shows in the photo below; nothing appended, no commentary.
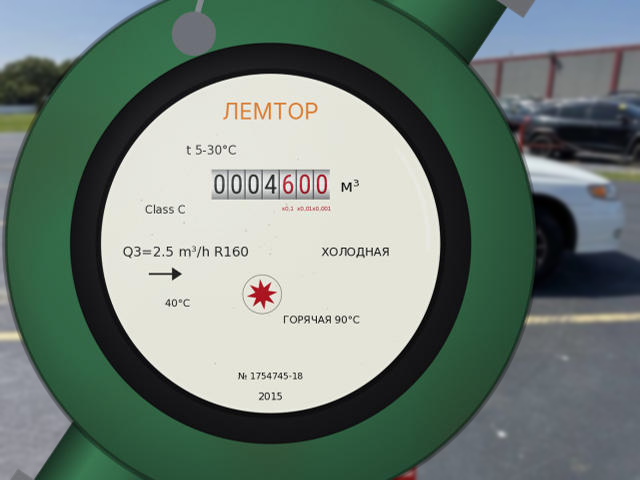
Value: 4.600 m³
